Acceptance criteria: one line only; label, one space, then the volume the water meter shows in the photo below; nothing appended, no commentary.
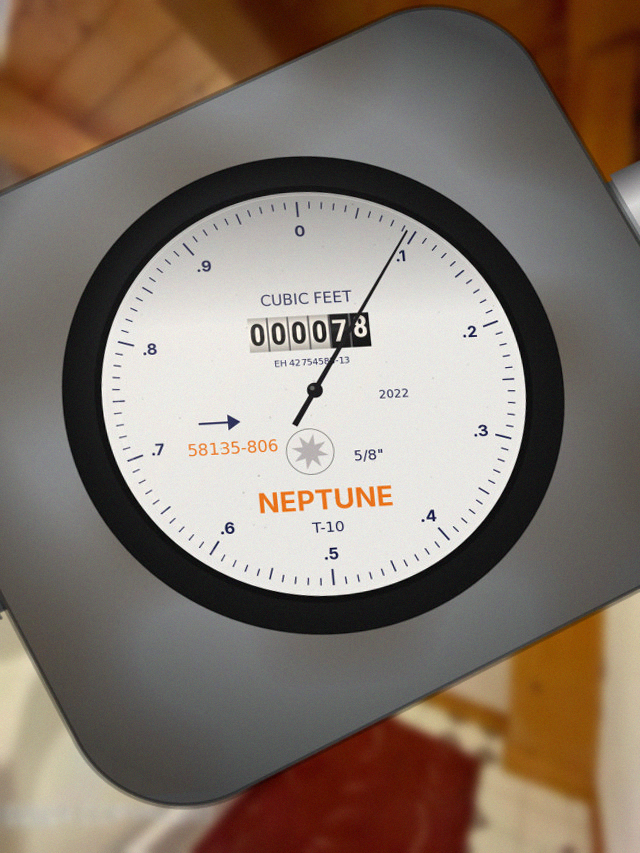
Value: 78.09 ft³
